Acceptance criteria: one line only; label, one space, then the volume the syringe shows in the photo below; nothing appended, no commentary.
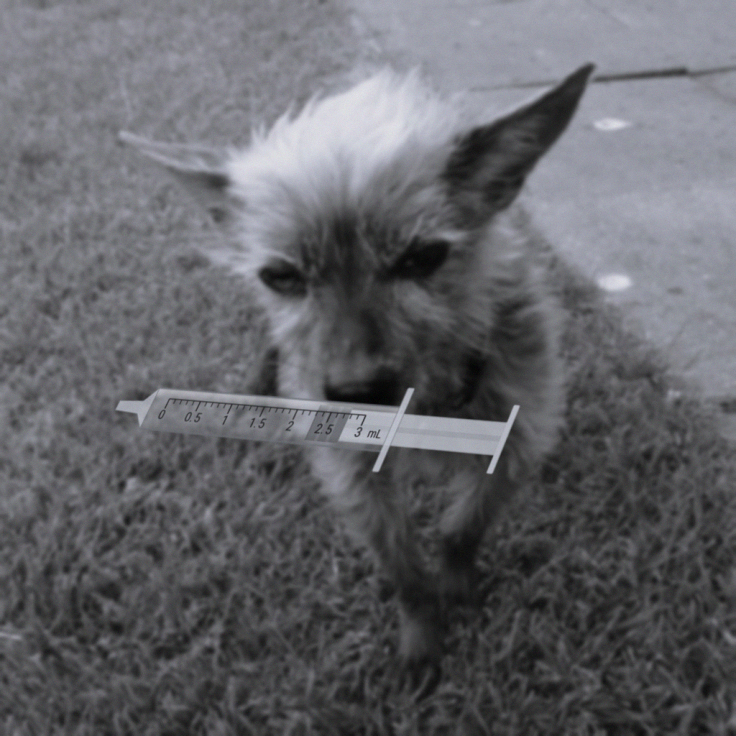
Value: 2.3 mL
